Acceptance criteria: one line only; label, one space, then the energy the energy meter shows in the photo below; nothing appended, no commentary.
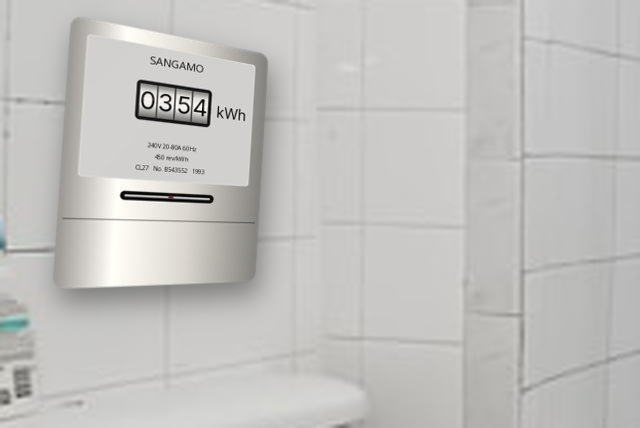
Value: 354 kWh
